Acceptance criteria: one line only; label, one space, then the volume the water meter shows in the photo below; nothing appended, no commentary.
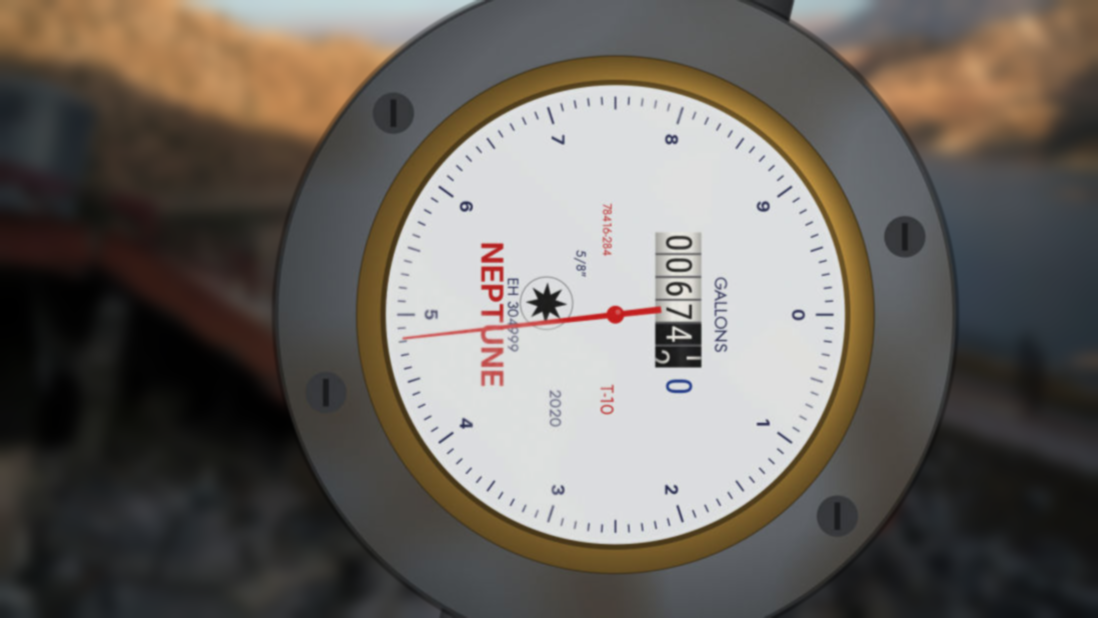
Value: 67414.8 gal
